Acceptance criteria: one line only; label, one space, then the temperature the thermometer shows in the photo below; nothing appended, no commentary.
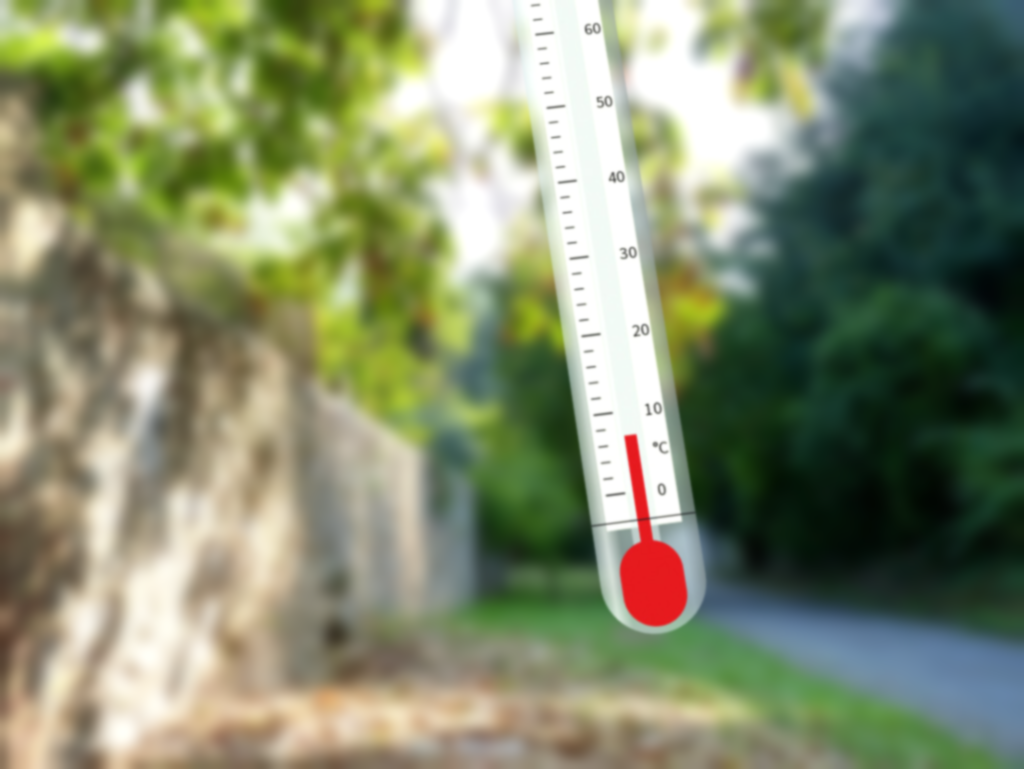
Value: 7 °C
